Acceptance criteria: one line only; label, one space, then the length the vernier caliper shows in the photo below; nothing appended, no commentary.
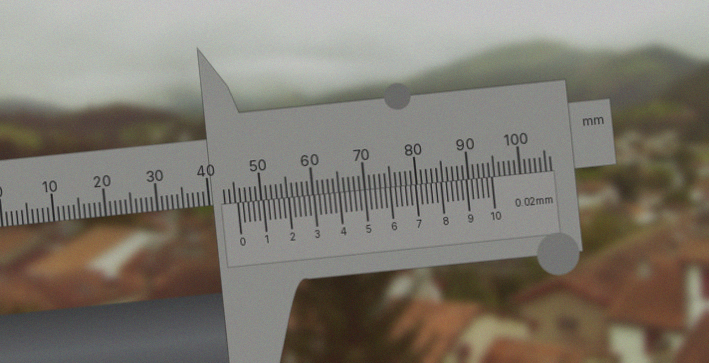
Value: 45.5 mm
